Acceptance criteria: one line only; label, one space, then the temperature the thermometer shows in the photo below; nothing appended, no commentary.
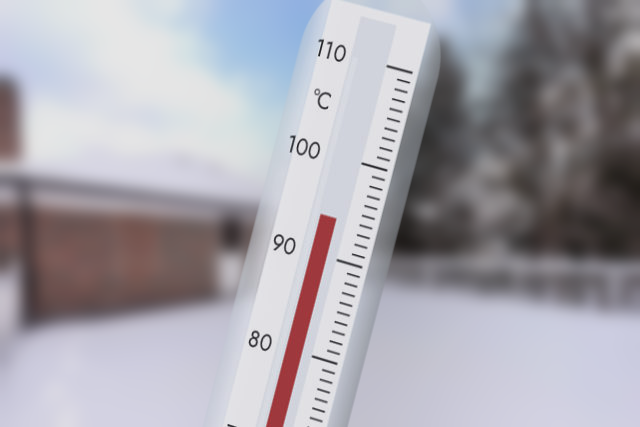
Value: 94 °C
